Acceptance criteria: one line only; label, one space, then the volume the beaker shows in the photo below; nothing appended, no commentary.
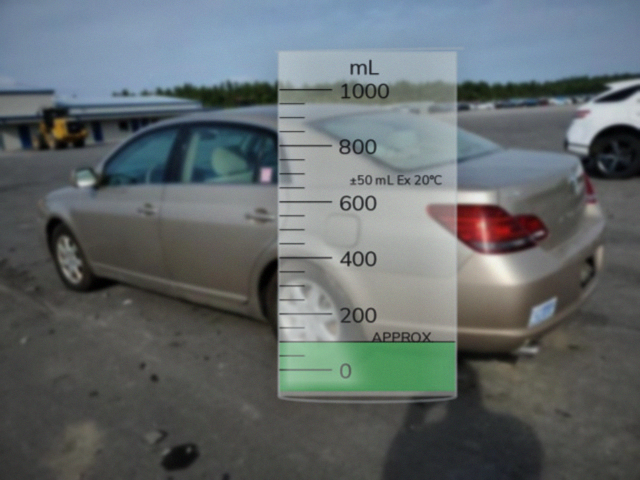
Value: 100 mL
